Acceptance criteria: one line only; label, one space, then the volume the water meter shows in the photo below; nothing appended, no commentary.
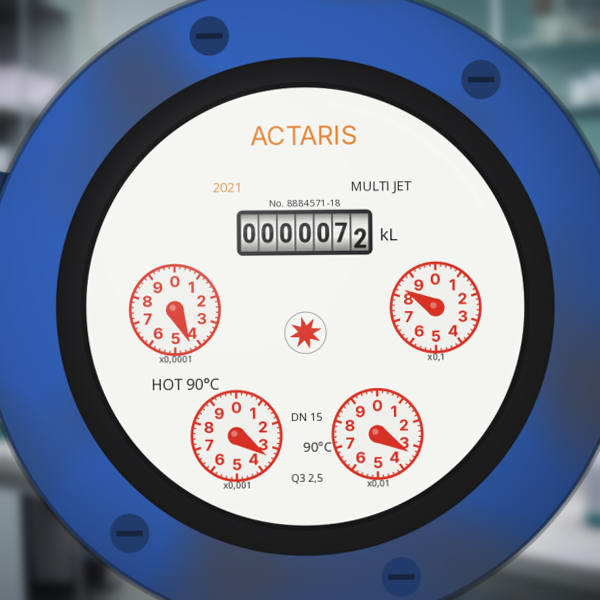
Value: 71.8334 kL
